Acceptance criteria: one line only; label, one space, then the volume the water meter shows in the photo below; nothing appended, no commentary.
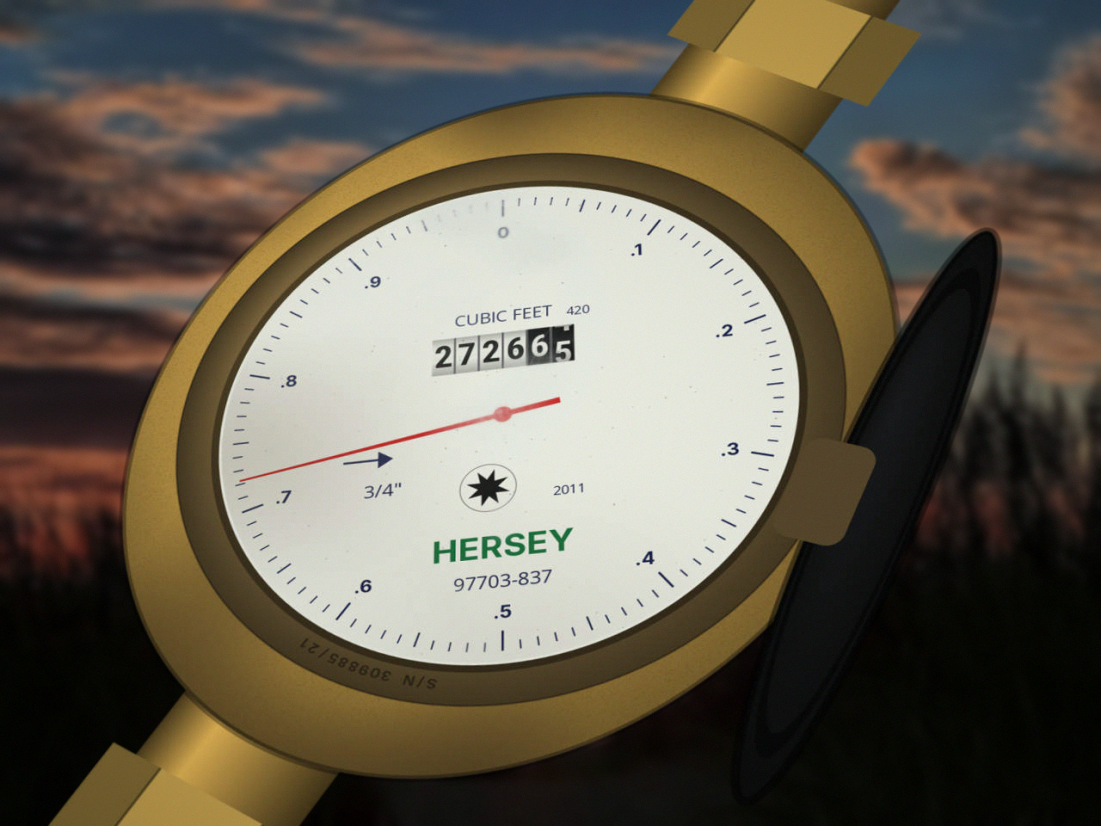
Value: 272664.72 ft³
